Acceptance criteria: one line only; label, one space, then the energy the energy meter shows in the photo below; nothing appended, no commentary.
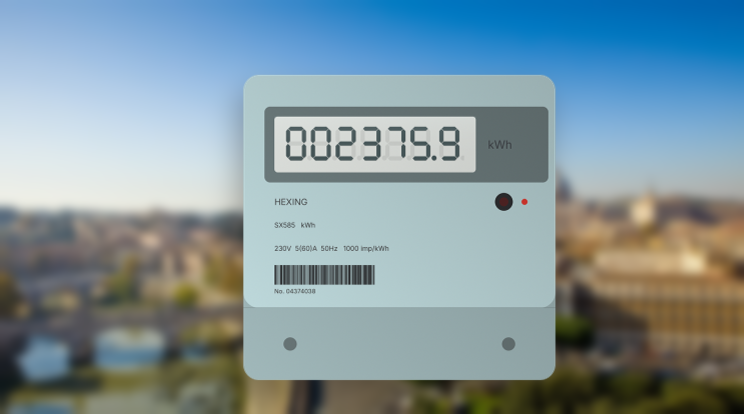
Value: 2375.9 kWh
